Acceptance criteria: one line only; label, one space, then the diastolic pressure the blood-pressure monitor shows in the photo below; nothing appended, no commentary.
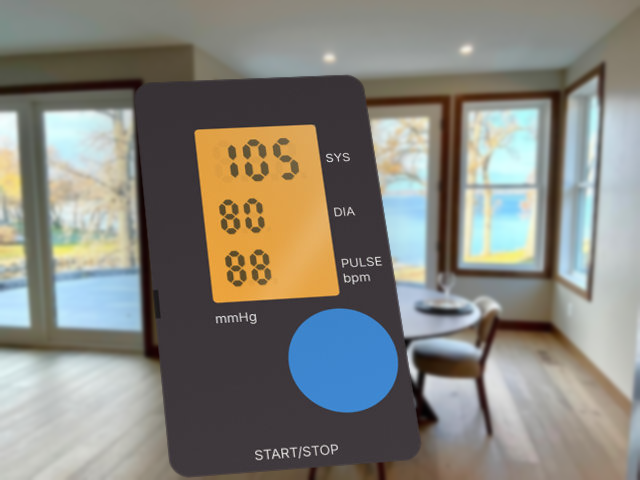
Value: 80 mmHg
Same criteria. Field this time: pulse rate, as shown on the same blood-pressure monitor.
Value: 88 bpm
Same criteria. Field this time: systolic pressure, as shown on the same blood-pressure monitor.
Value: 105 mmHg
